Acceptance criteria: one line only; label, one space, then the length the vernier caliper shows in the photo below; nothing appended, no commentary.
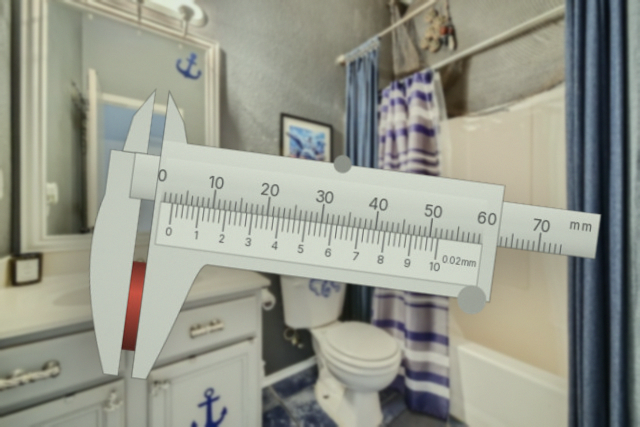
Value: 2.5 mm
